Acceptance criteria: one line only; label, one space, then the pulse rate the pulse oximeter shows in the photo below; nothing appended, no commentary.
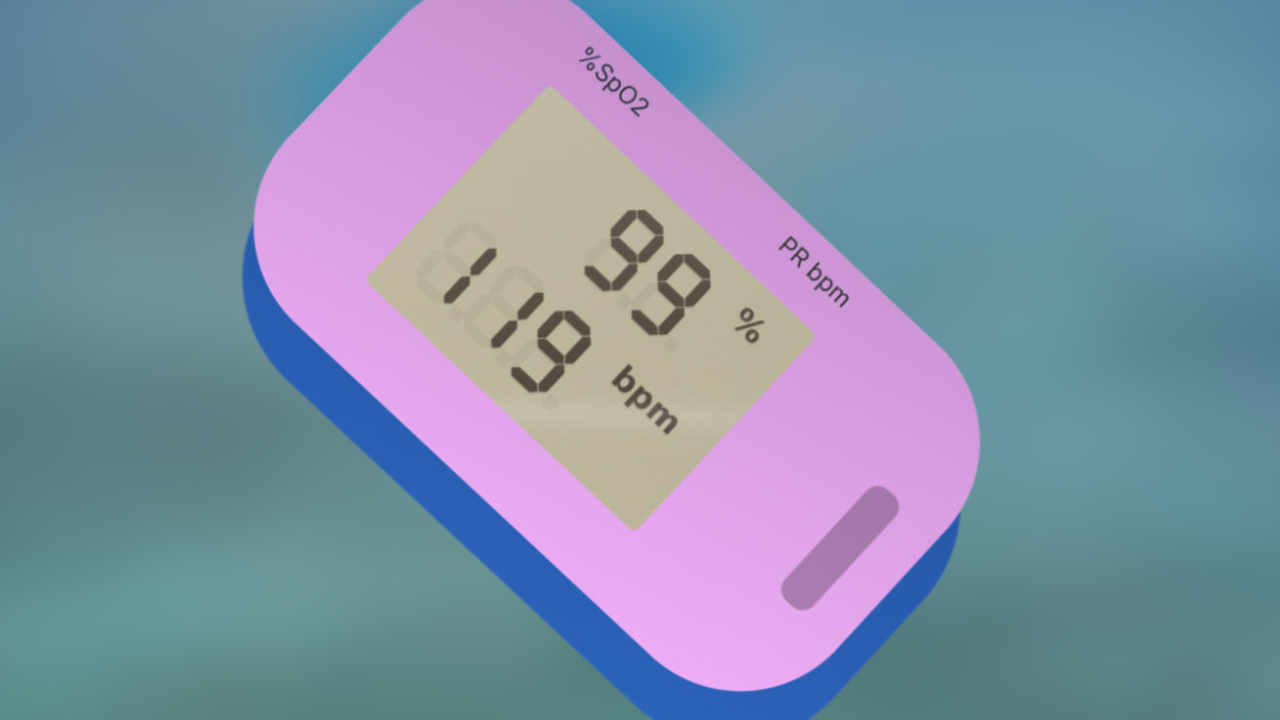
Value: 119 bpm
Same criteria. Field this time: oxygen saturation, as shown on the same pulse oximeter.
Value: 99 %
